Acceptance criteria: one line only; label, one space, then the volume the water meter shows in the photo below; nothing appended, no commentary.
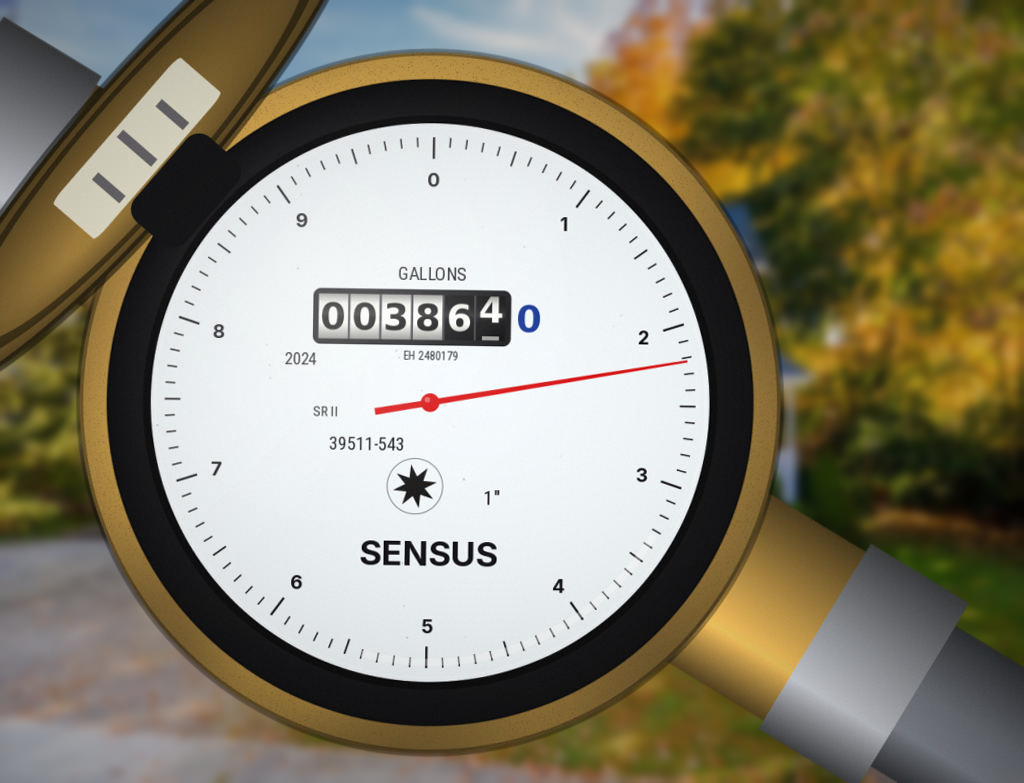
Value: 38642.2 gal
